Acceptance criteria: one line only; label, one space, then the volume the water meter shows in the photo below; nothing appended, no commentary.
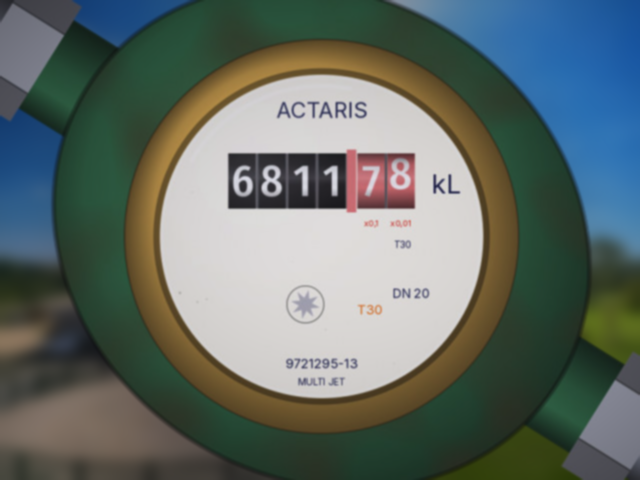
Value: 6811.78 kL
